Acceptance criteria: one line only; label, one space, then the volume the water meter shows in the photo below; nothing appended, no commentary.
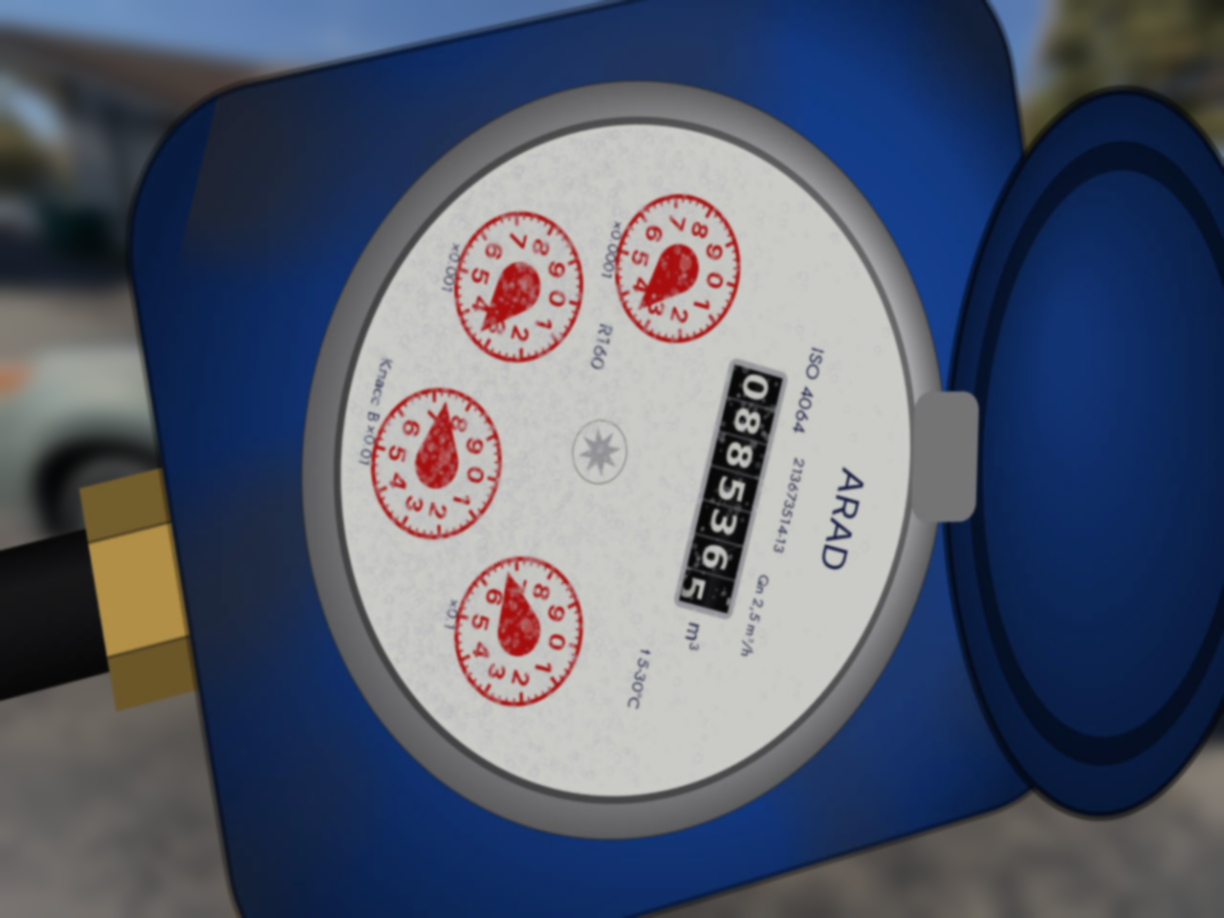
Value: 885364.6733 m³
